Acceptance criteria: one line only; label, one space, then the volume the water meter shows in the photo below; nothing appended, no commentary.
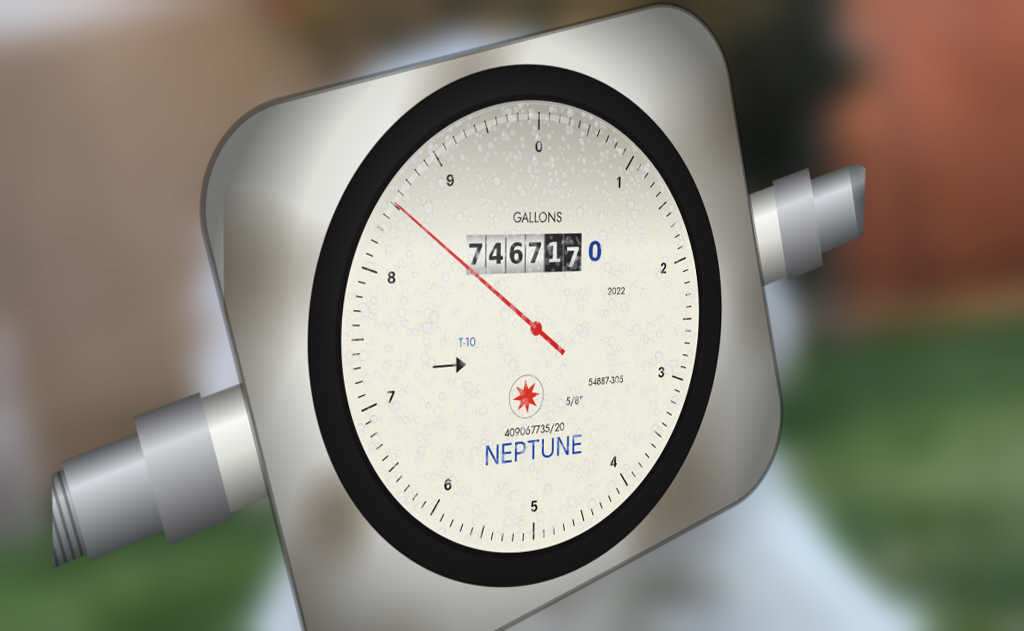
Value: 7467168.5 gal
